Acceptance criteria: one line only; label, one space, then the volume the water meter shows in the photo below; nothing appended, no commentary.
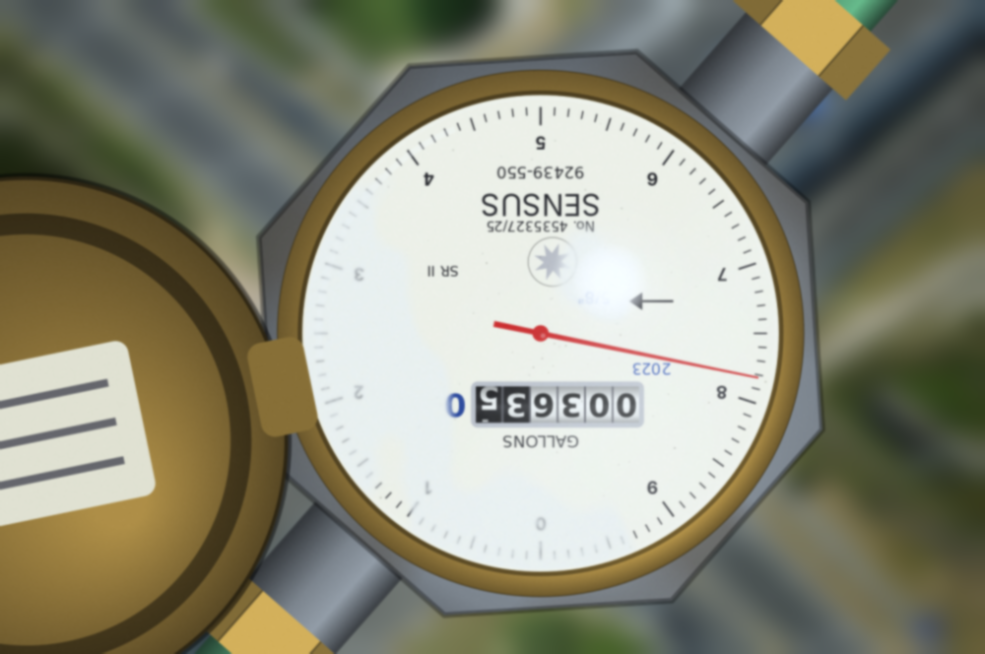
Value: 36347.8 gal
